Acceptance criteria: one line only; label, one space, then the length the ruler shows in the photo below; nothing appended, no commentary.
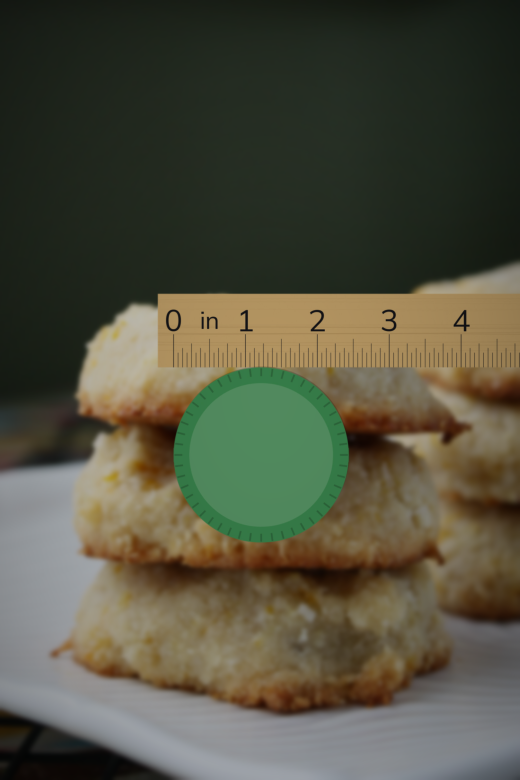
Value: 2.4375 in
